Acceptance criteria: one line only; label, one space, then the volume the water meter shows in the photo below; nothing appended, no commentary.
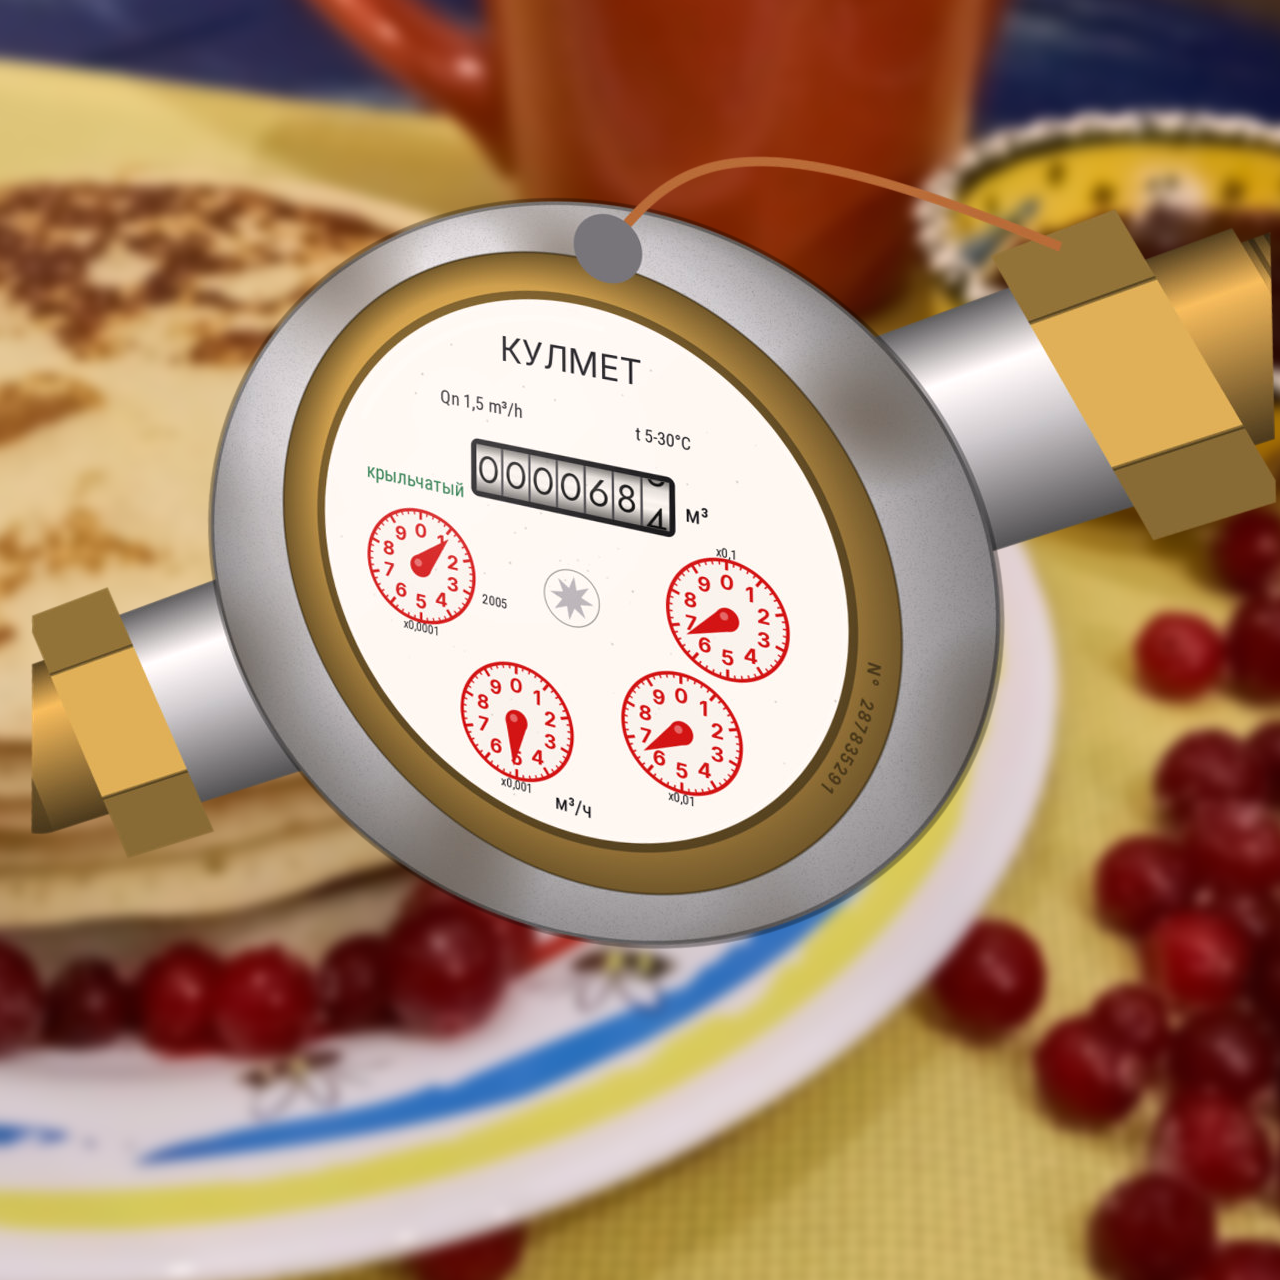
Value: 683.6651 m³
